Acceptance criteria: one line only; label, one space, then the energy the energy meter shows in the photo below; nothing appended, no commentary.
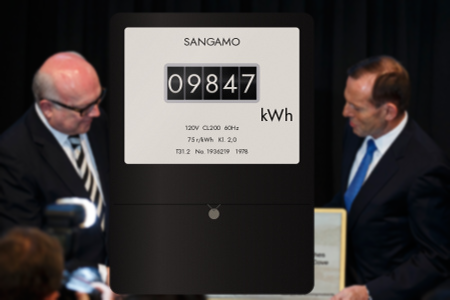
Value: 9847 kWh
